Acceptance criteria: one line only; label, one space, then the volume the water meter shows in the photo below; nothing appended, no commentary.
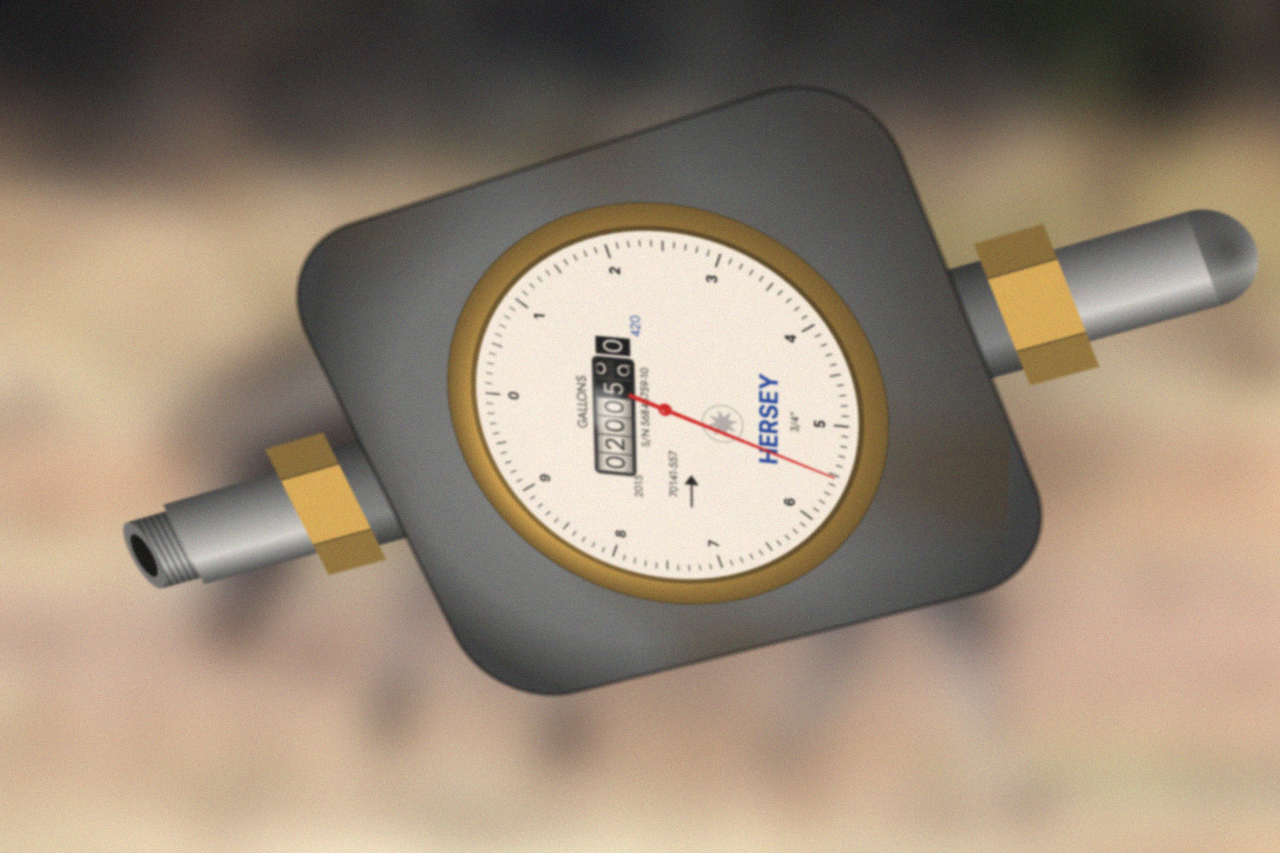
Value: 200585.5 gal
